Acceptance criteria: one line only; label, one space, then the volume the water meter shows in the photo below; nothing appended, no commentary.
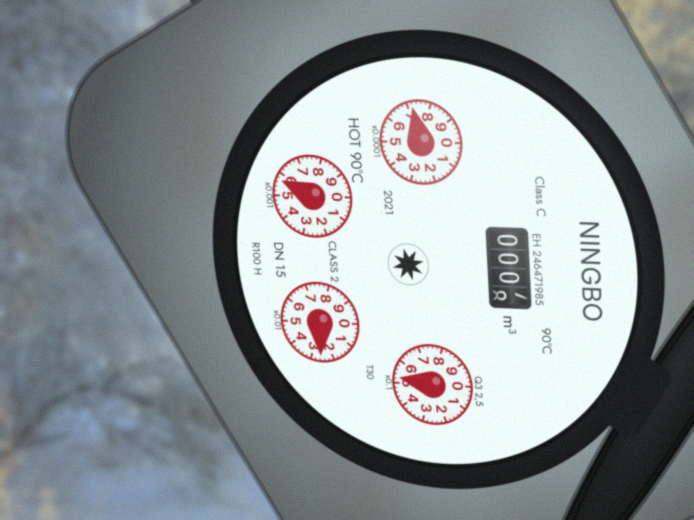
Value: 7.5257 m³
